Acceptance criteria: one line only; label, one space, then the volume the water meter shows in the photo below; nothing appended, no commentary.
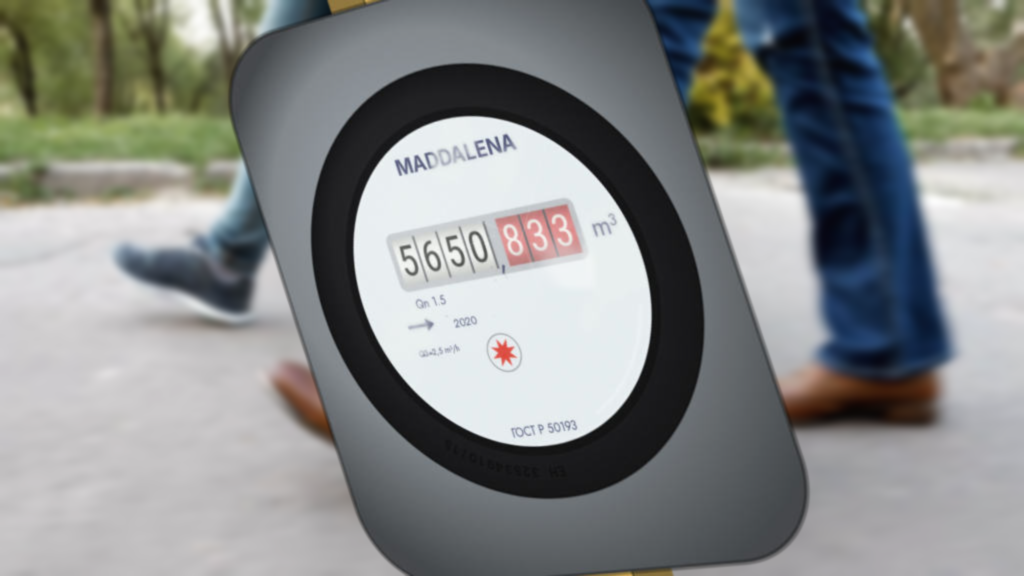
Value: 5650.833 m³
